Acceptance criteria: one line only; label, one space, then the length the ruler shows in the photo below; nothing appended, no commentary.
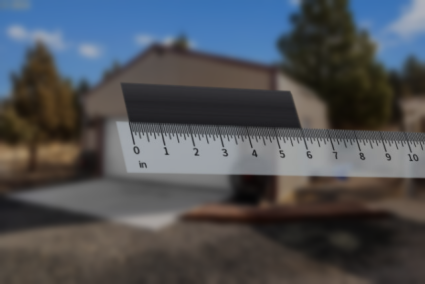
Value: 6 in
